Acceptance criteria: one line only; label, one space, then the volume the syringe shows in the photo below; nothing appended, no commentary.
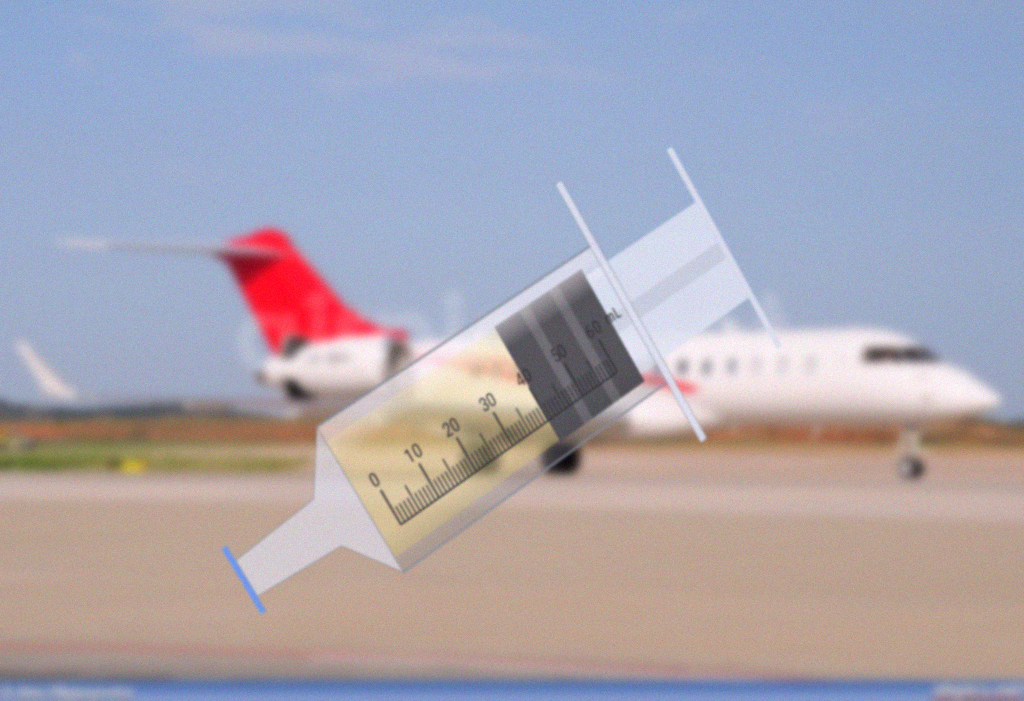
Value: 40 mL
